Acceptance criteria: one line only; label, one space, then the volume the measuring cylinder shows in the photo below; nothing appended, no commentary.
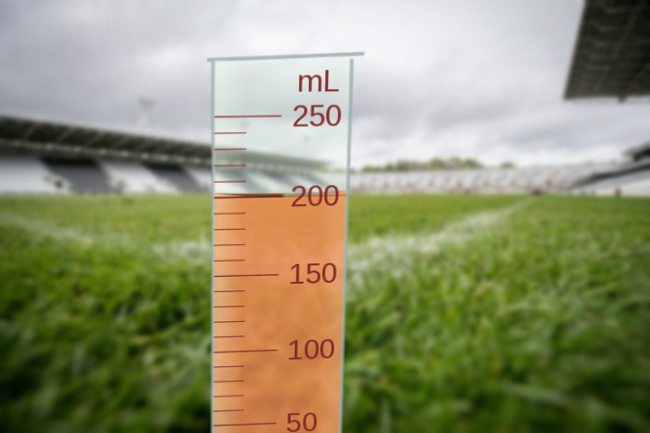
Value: 200 mL
